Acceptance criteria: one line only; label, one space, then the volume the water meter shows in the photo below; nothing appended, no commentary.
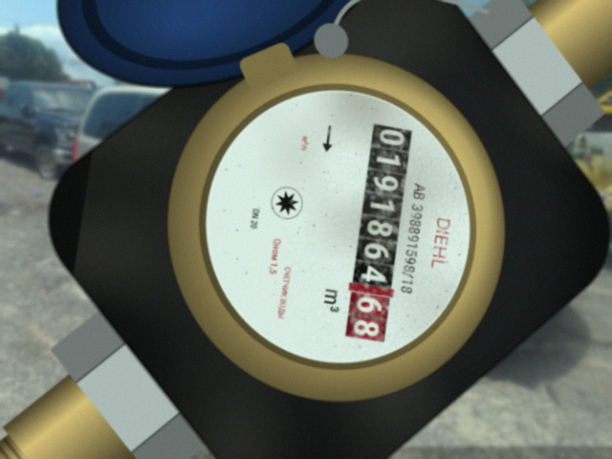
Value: 191864.68 m³
